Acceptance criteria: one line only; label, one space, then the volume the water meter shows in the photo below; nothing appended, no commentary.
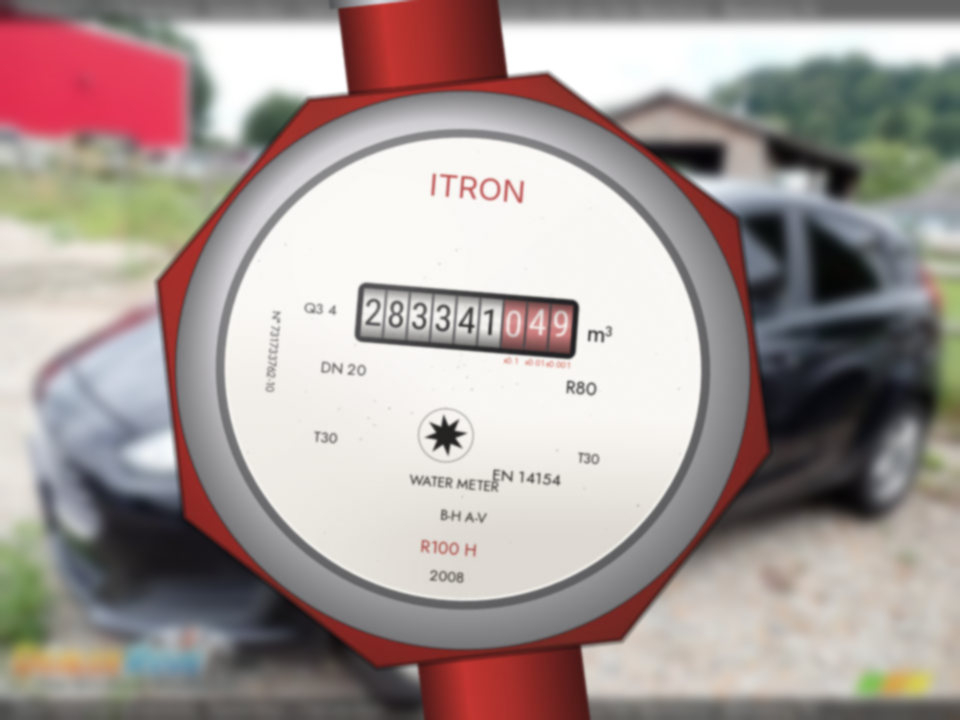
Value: 283341.049 m³
